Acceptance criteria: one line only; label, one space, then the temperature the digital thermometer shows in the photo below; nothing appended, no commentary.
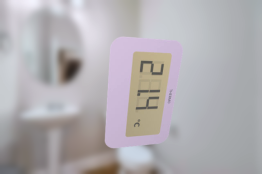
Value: 21.4 °C
